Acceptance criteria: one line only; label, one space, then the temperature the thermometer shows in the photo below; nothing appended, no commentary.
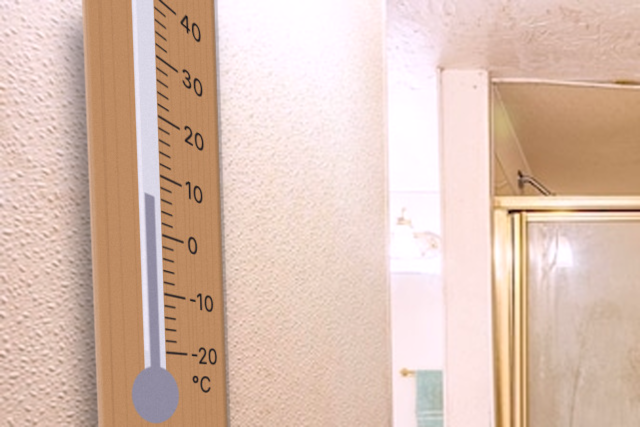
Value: 6 °C
